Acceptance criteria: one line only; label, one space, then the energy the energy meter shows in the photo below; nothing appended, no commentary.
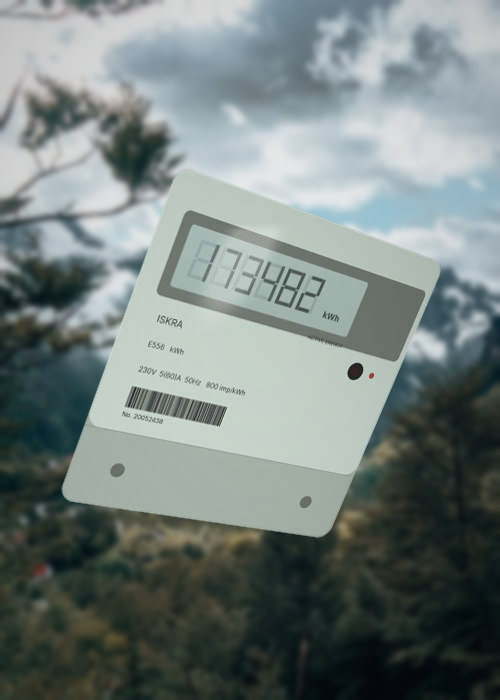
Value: 173482 kWh
